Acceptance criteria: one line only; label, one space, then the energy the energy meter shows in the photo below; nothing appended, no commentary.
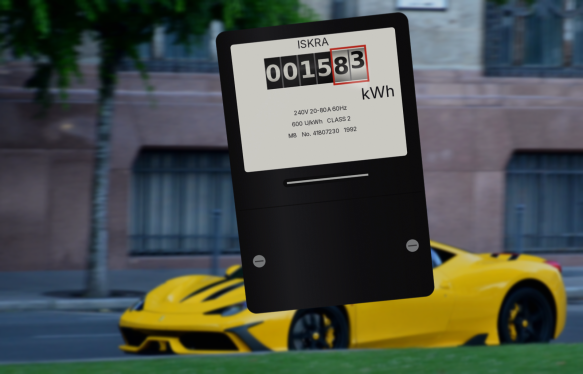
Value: 15.83 kWh
